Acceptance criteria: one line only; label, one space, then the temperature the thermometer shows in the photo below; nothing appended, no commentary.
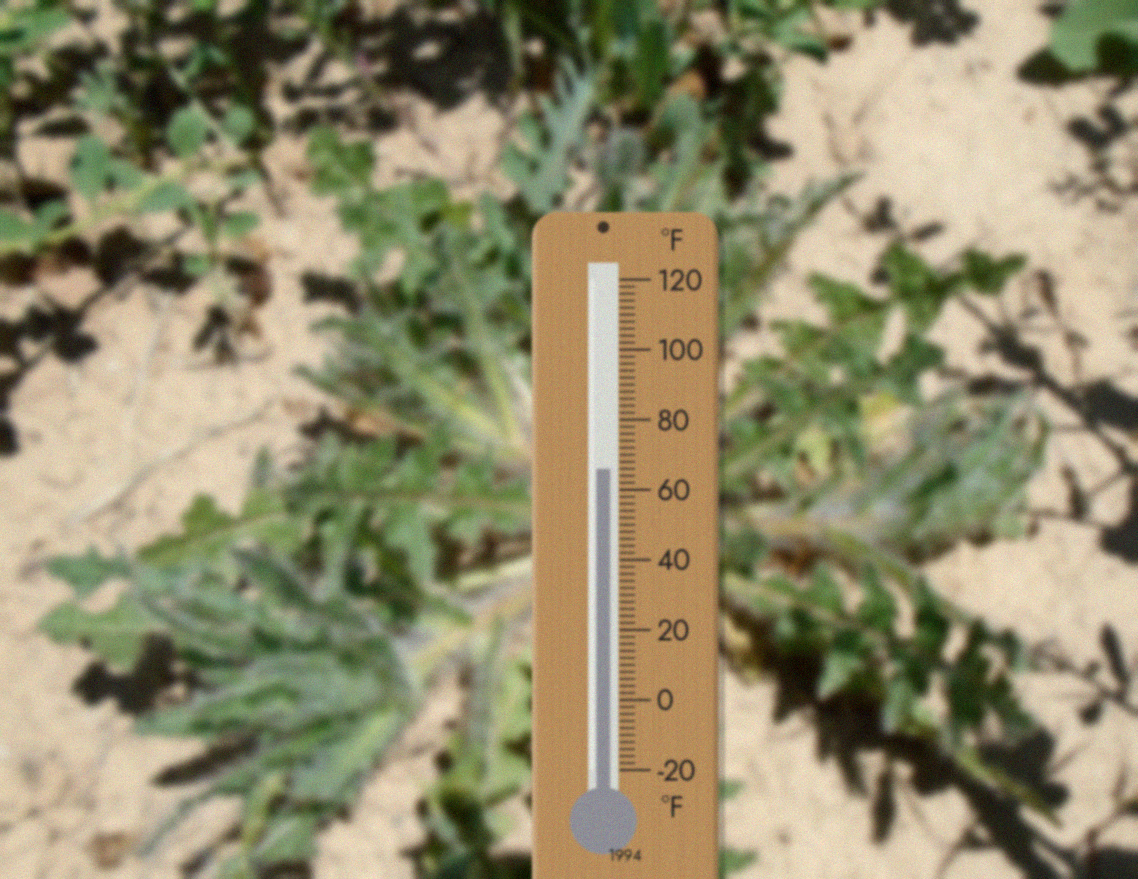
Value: 66 °F
